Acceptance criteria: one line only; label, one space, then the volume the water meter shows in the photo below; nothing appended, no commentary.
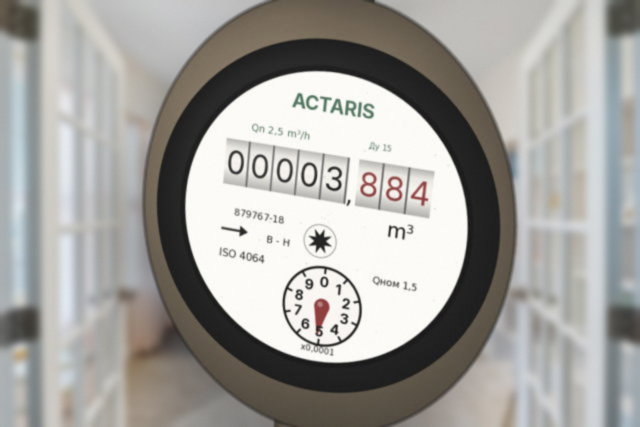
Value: 3.8845 m³
